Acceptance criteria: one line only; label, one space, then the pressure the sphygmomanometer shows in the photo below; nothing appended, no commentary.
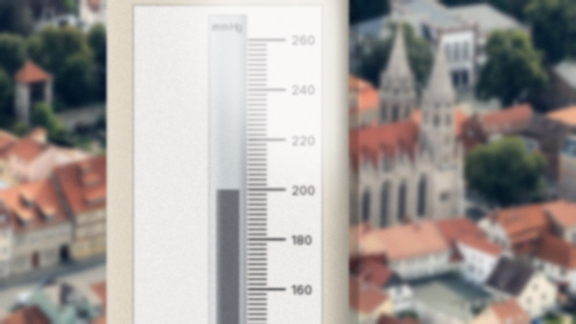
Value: 200 mmHg
